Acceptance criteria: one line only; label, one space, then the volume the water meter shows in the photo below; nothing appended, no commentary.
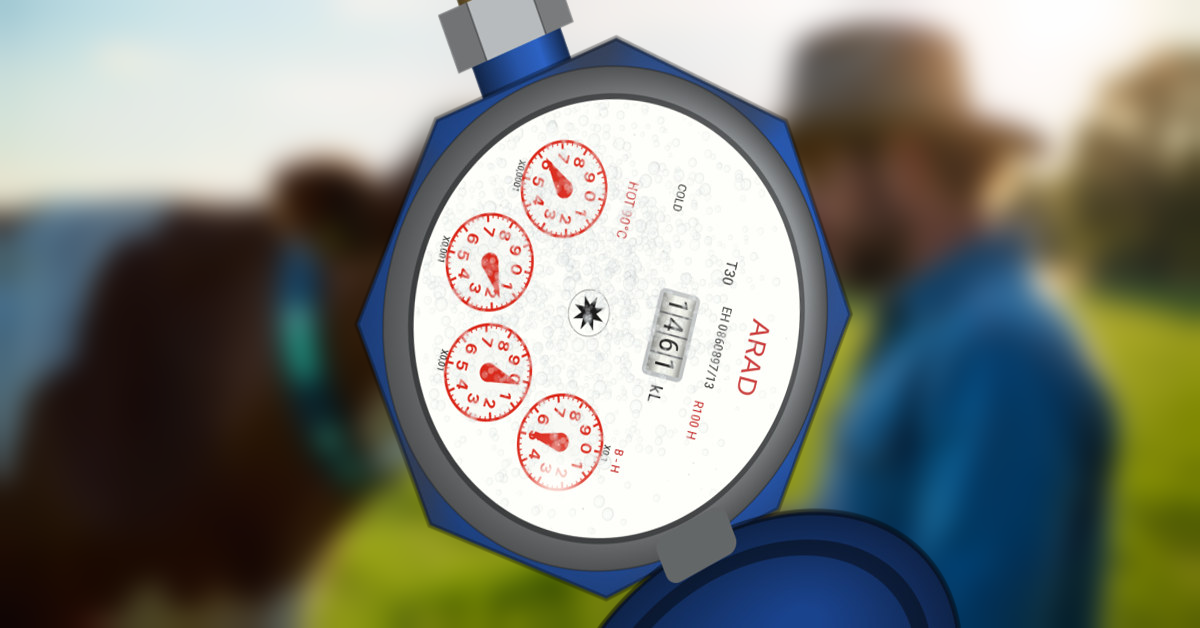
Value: 1461.5016 kL
